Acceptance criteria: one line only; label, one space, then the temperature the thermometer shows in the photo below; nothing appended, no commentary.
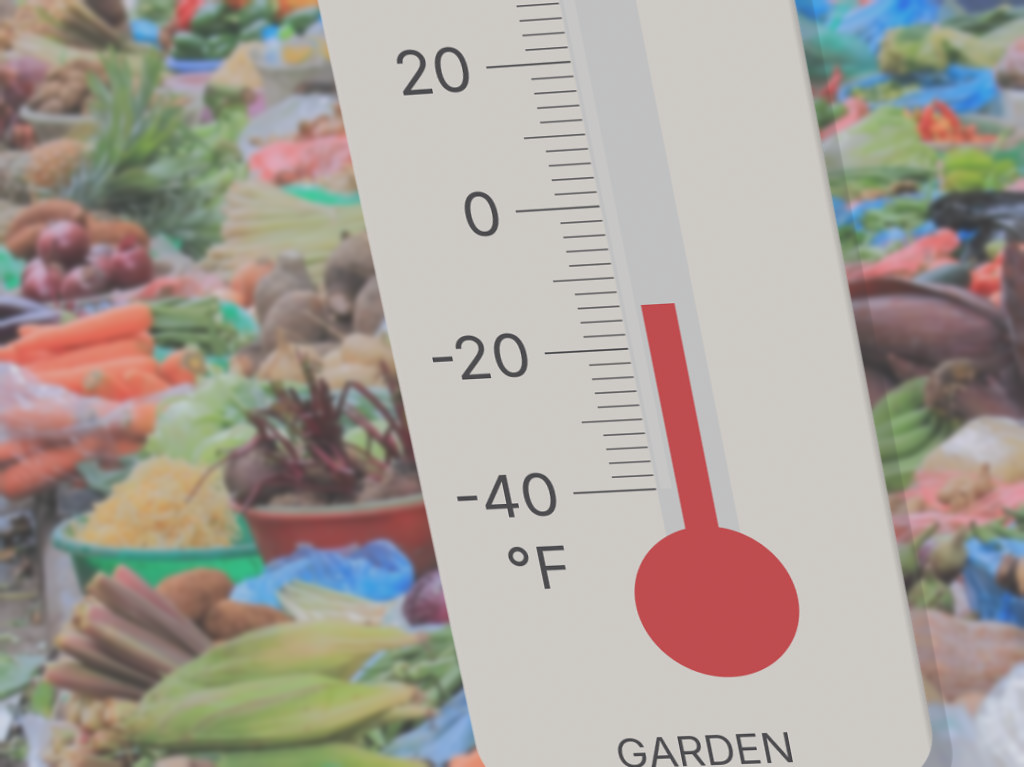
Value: -14 °F
